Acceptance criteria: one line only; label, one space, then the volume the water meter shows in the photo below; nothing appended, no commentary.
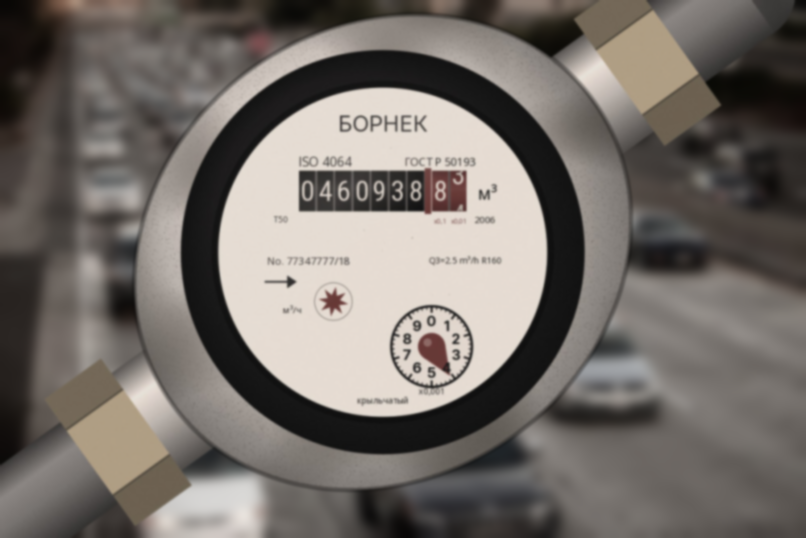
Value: 460938.834 m³
